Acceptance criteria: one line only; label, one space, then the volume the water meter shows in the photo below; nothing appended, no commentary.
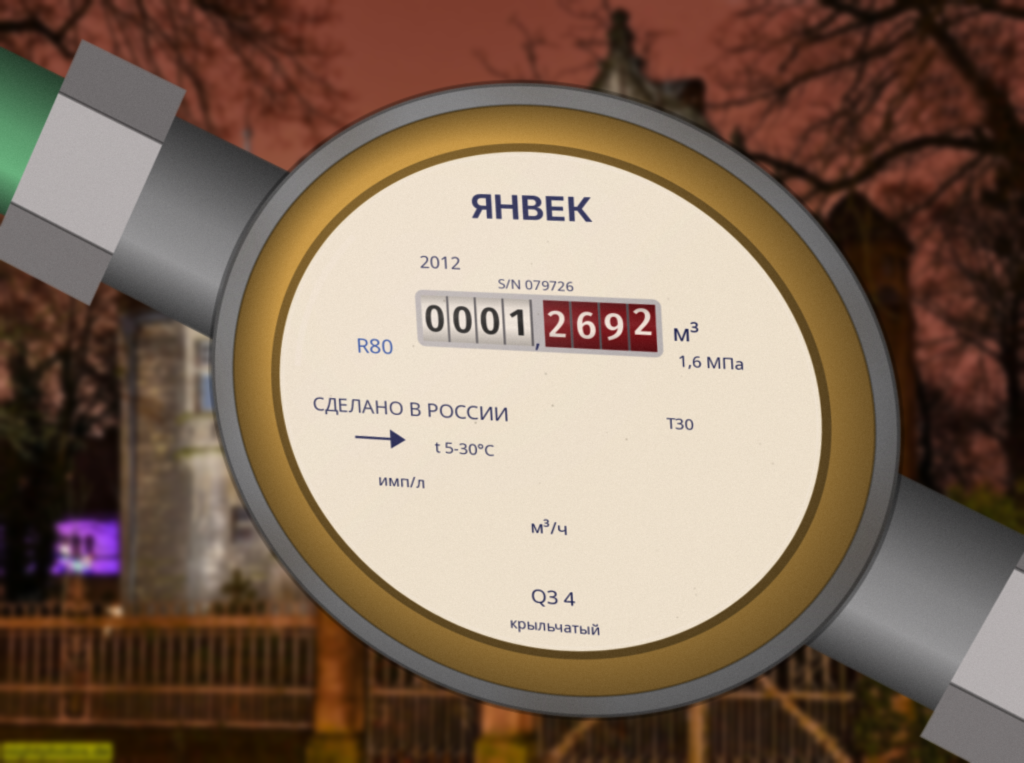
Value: 1.2692 m³
